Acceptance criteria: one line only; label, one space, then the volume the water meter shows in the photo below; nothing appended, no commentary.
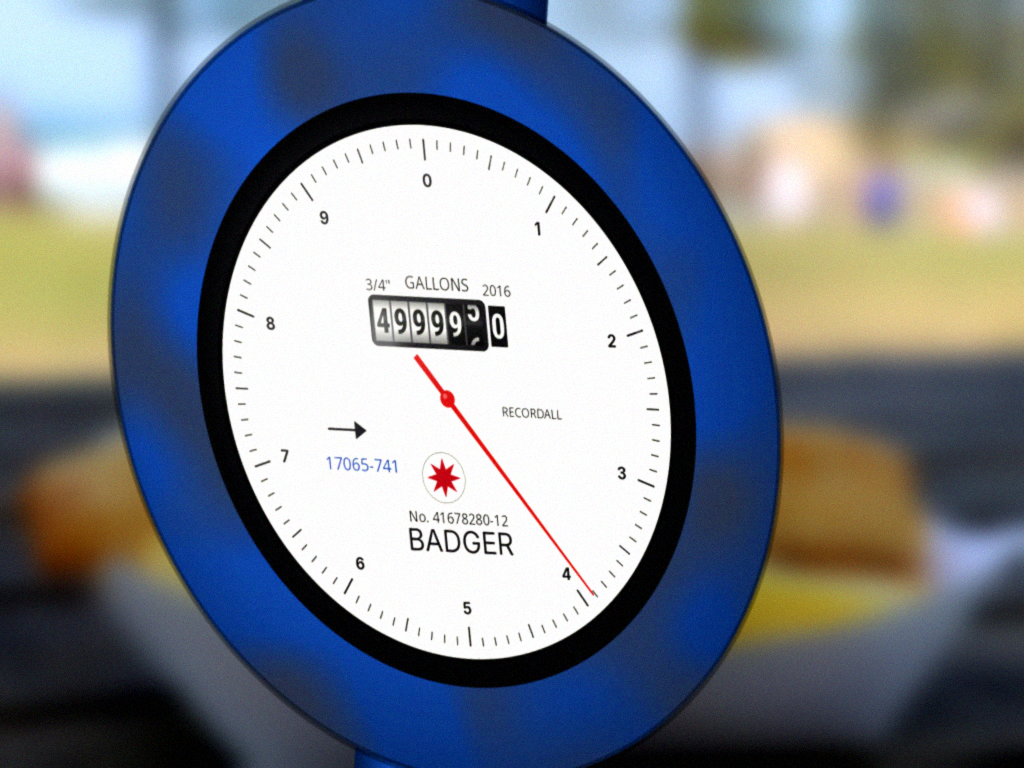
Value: 4999953.9 gal
